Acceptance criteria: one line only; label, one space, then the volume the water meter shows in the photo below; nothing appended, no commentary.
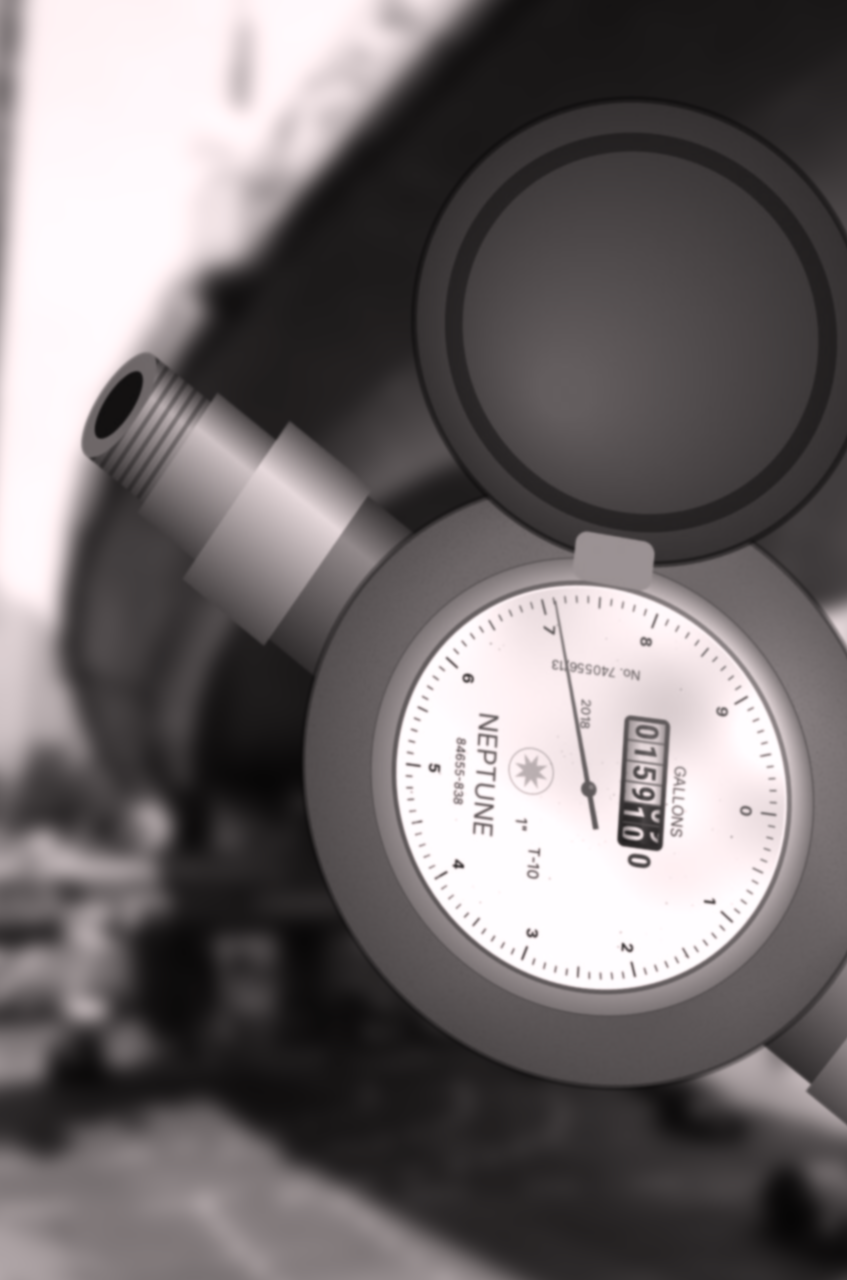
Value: 159097.1 gal
